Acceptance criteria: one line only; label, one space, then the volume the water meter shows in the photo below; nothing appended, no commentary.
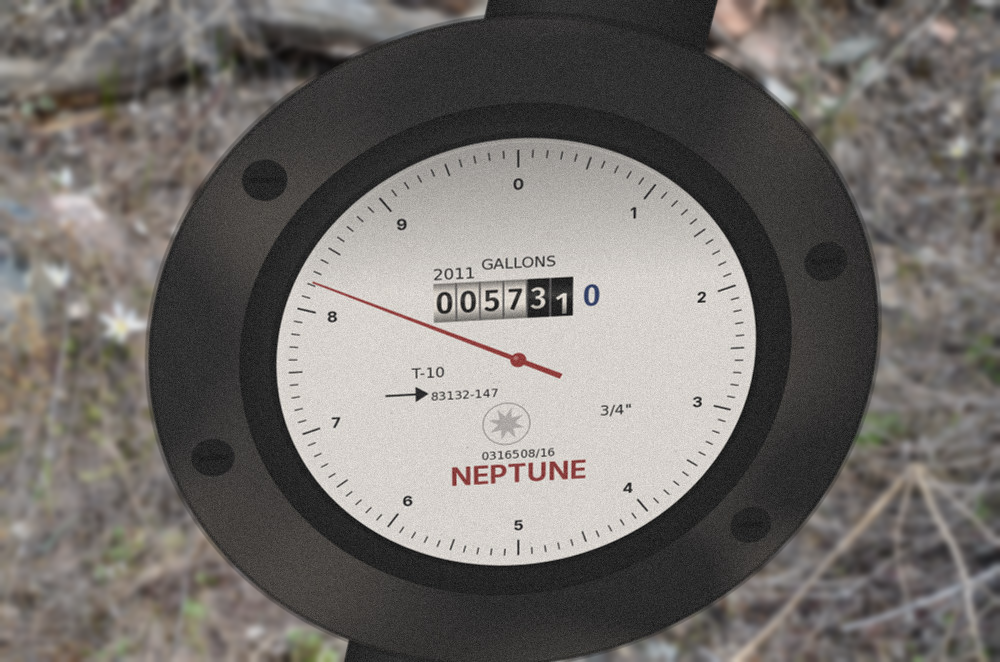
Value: 57308.2 gal
